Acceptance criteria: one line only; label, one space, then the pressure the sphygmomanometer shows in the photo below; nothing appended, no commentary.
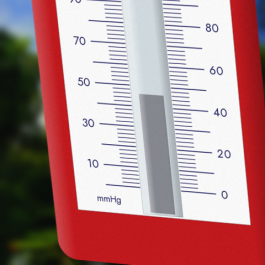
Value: 46 mmHg
